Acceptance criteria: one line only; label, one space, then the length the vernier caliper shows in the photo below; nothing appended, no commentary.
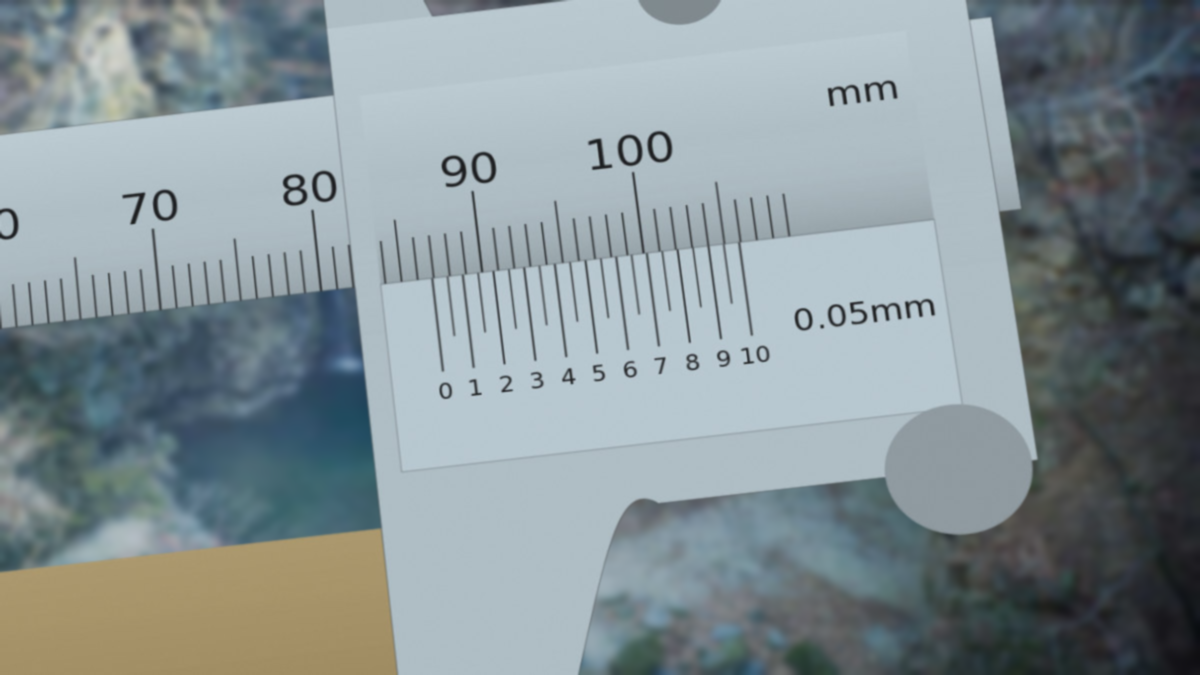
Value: 86.9 mm
